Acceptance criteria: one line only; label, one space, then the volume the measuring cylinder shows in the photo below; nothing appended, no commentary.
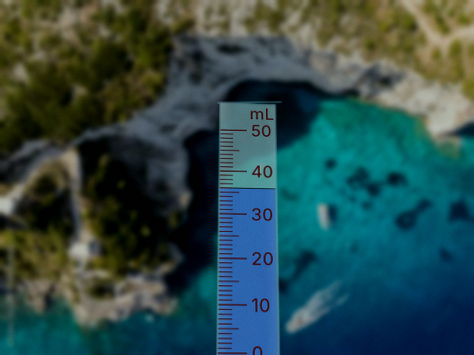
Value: 36 mL
